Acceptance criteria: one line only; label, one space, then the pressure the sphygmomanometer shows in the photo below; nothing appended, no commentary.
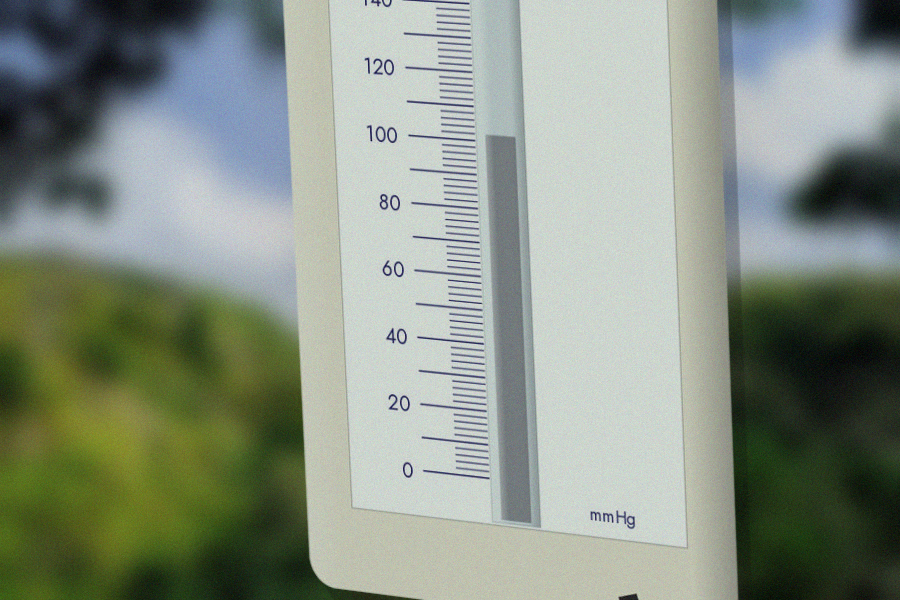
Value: 102 mmHg
